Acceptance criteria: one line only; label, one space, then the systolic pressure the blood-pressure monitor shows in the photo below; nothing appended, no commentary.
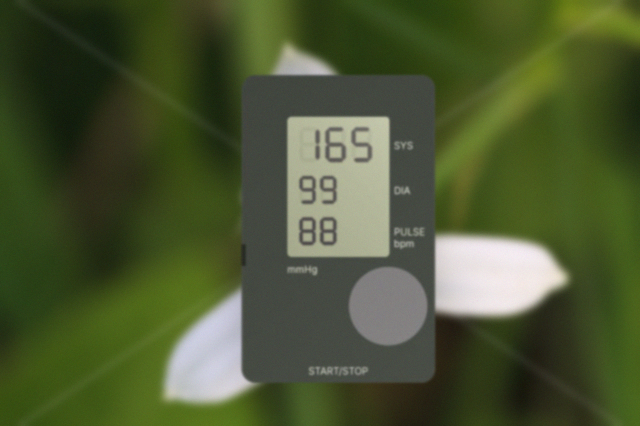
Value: 165 mmHg
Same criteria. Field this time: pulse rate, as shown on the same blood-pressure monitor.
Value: 88 bpm
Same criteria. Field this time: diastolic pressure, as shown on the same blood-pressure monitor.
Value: 99 mmHg
